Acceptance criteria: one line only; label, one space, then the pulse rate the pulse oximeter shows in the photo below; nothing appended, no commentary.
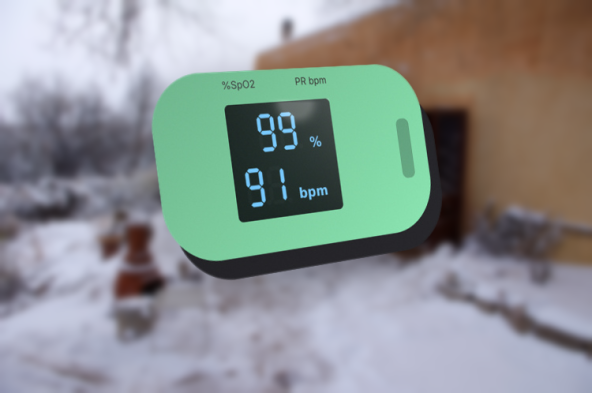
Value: 91 bpm
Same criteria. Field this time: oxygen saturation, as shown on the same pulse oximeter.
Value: 99 %
